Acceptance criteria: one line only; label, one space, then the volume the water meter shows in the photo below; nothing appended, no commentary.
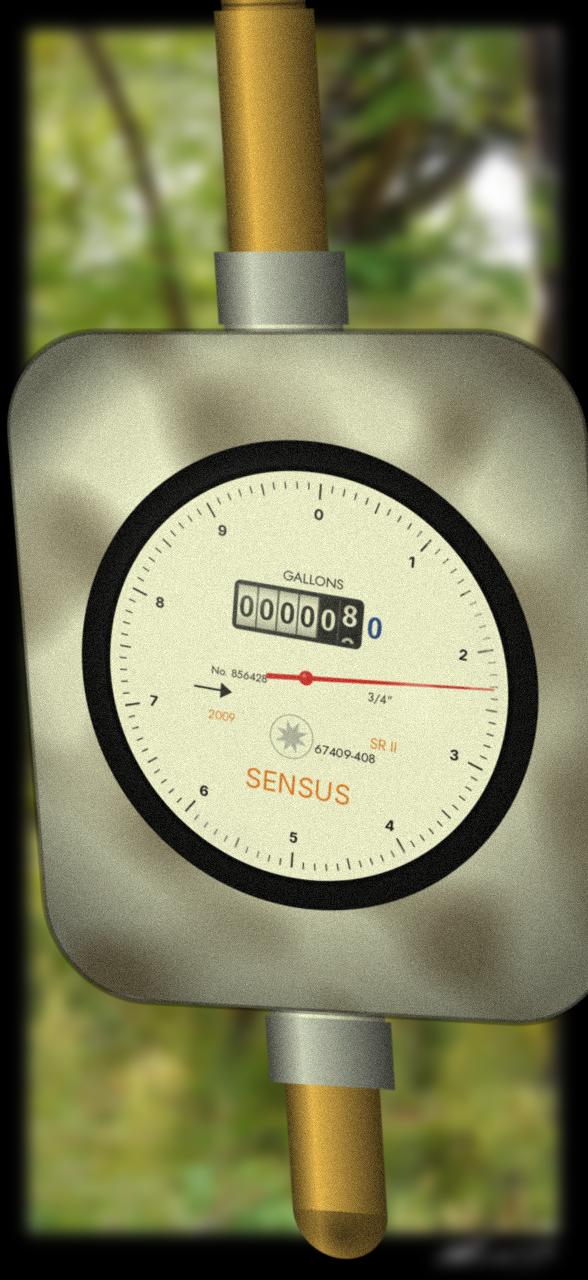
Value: 82.3 gal
